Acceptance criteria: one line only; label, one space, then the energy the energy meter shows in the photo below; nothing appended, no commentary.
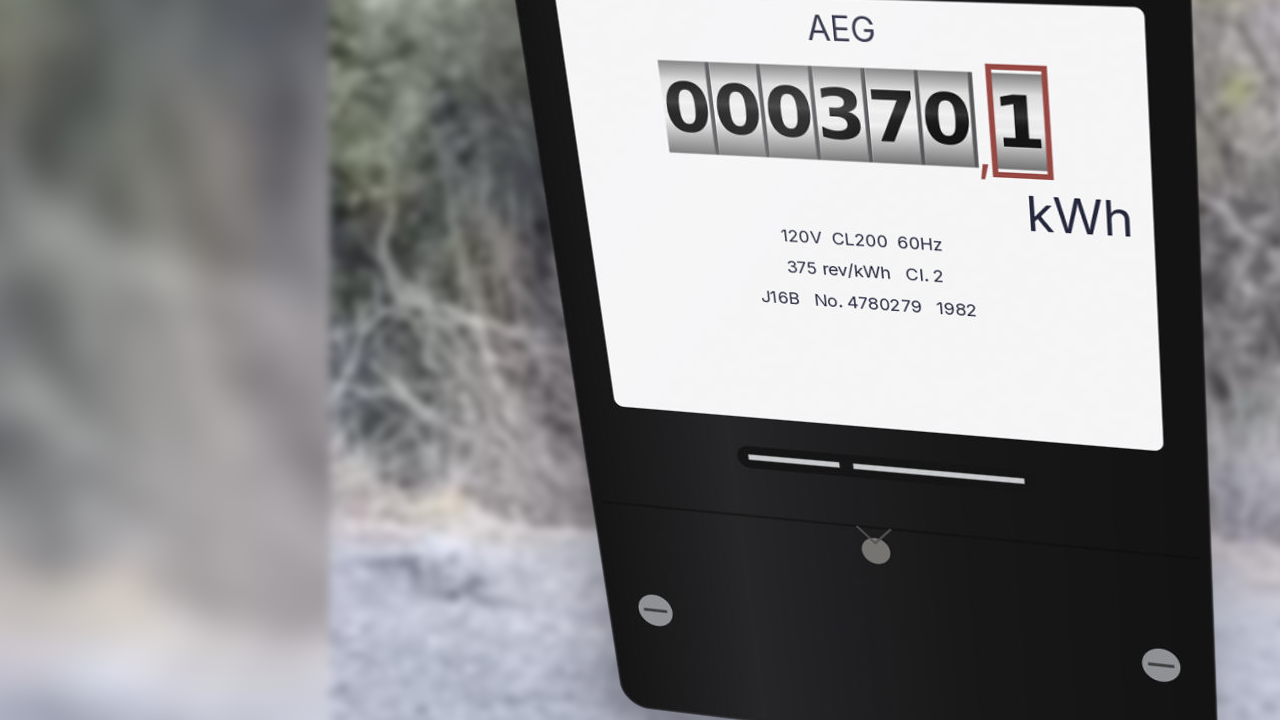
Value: 370.1 kWh
